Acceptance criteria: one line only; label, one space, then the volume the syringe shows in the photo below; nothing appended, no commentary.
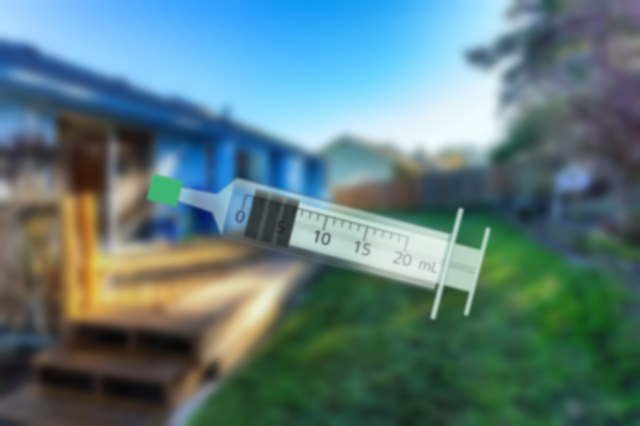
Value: 1 mL
